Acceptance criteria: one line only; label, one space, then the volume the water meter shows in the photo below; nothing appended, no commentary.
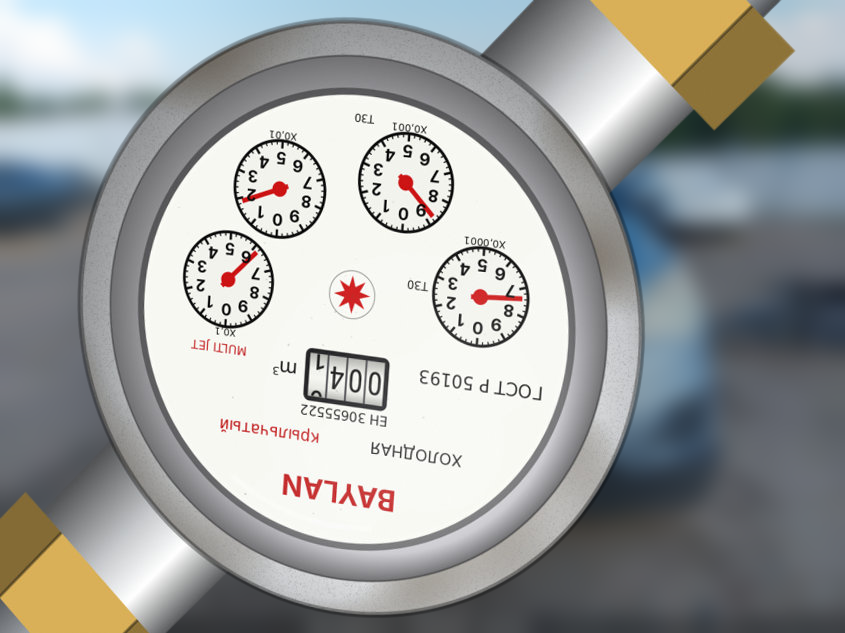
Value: 40.6187 m³
